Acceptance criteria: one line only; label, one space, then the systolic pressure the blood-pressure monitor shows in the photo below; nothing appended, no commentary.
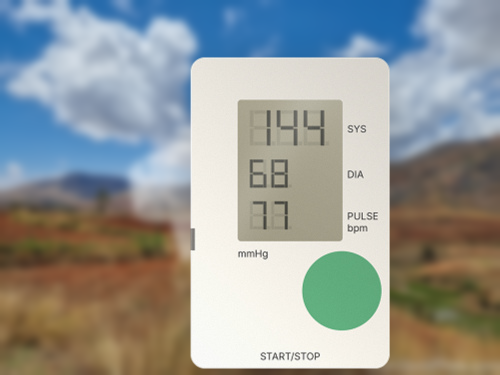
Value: 144 mmHg
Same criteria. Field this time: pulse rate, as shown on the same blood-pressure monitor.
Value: 77 bpm
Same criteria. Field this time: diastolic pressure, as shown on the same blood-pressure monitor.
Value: 68 mmHg
